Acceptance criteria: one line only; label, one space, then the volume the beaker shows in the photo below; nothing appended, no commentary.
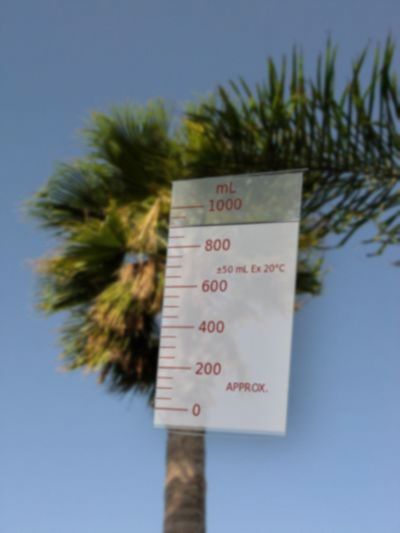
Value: 900 mL
